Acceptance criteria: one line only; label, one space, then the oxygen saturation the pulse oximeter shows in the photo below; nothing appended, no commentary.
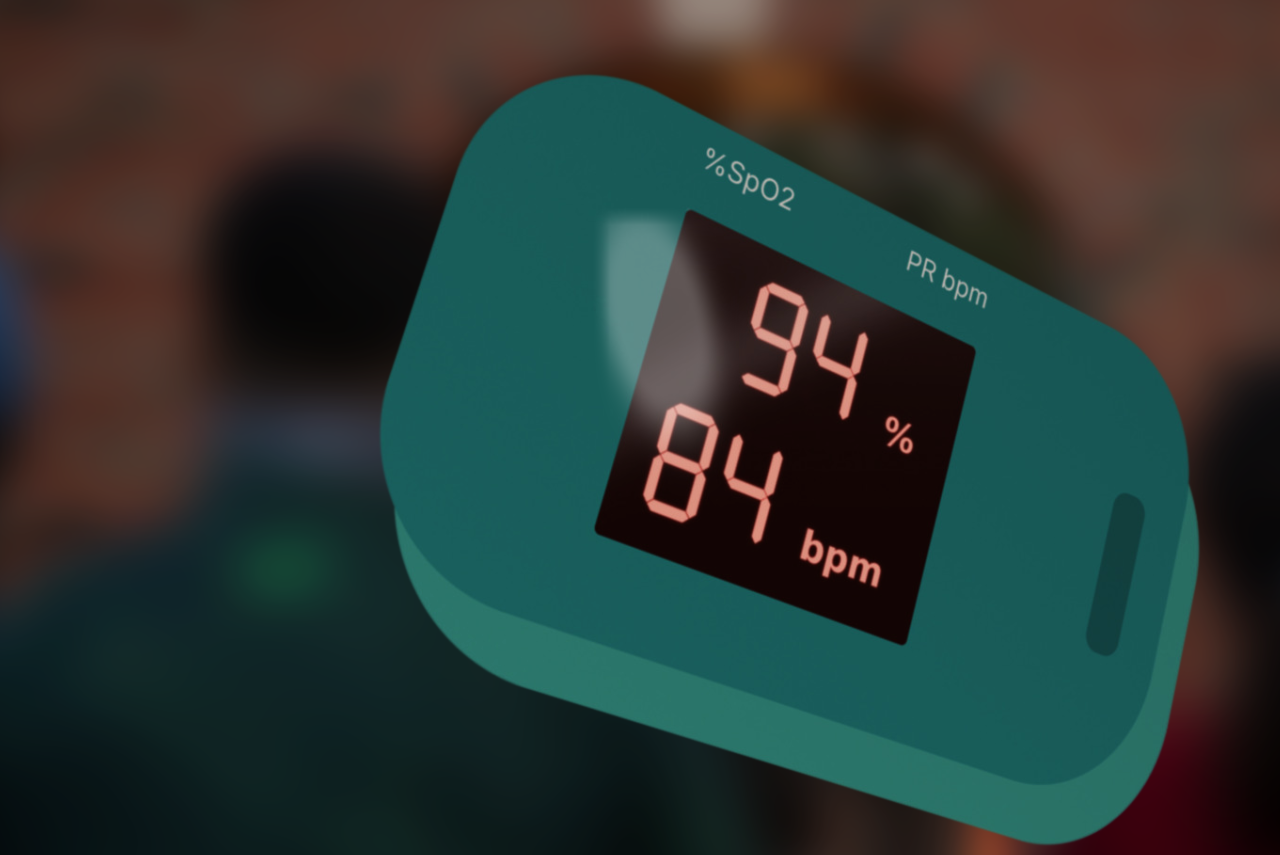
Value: 94 %
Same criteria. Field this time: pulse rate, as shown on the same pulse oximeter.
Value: 84 bpm
